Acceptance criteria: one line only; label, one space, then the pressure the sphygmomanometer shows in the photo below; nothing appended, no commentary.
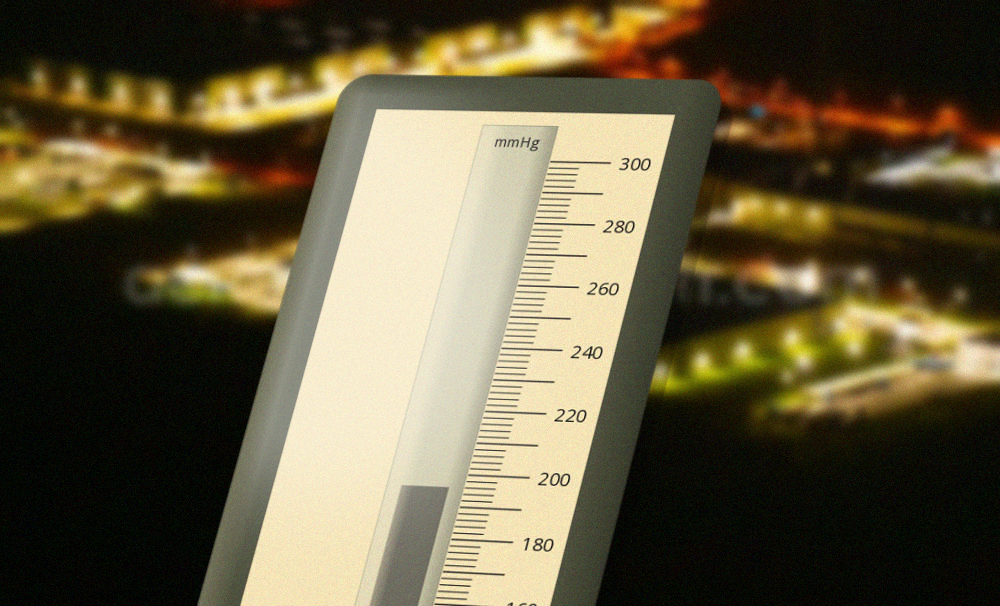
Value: 196 mmHg
